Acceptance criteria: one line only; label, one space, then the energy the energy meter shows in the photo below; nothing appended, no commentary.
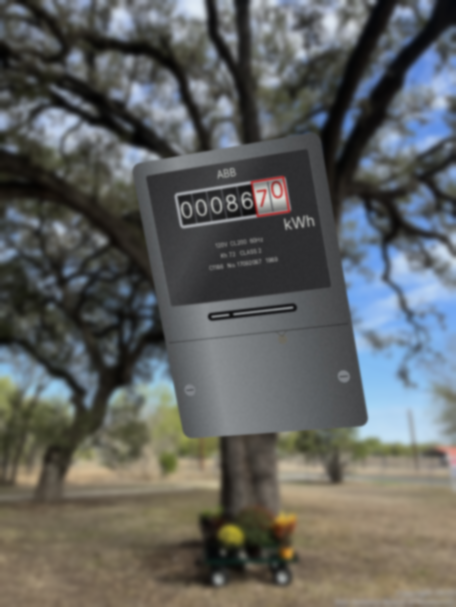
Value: 86.70 kWh
